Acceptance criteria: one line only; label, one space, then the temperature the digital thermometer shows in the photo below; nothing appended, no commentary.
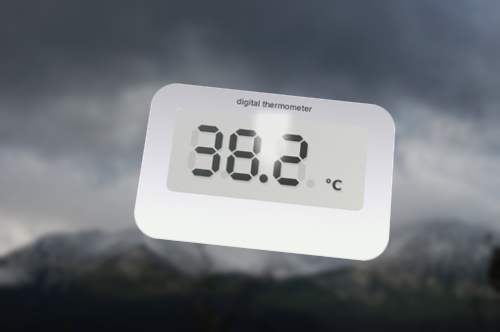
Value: 38.2 °C
